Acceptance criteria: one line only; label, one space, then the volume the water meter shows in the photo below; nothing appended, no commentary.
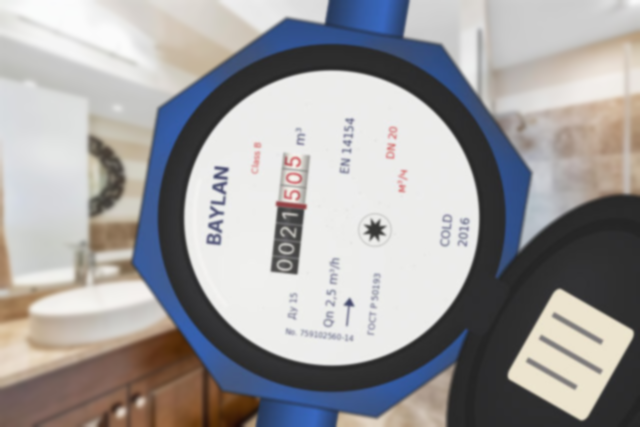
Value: 21.505 m³
